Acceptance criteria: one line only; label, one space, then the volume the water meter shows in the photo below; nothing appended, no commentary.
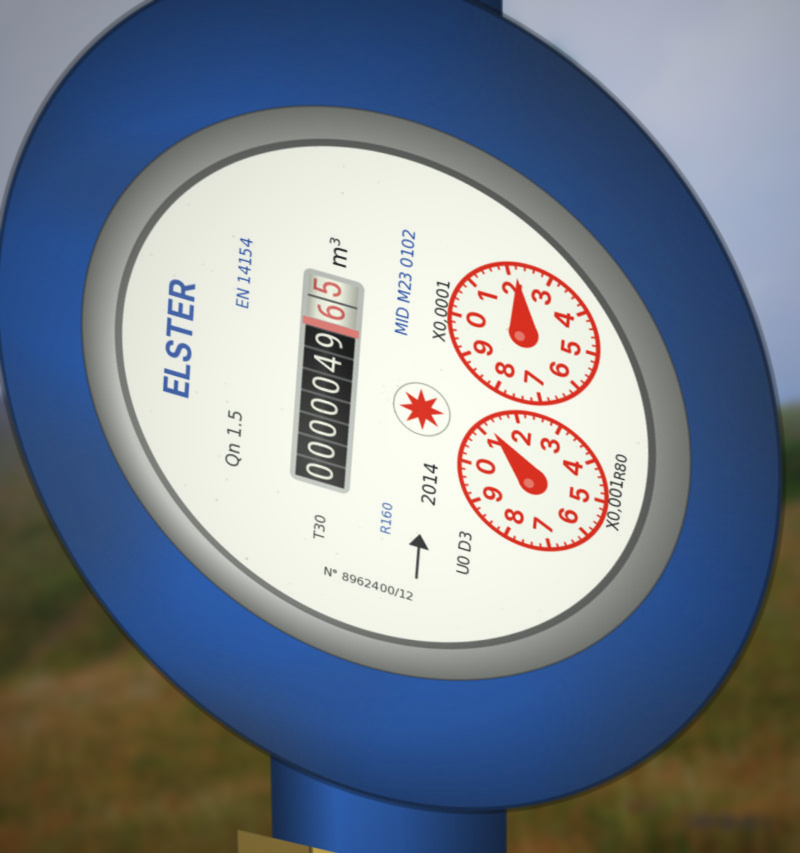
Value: 49.6512 m³
